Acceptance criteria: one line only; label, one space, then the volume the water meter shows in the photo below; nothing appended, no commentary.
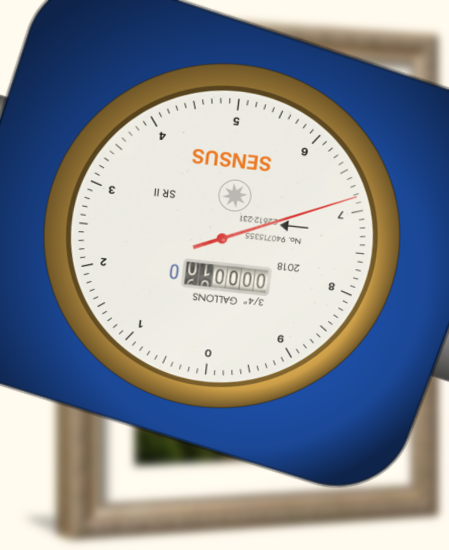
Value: 96.8 gal
